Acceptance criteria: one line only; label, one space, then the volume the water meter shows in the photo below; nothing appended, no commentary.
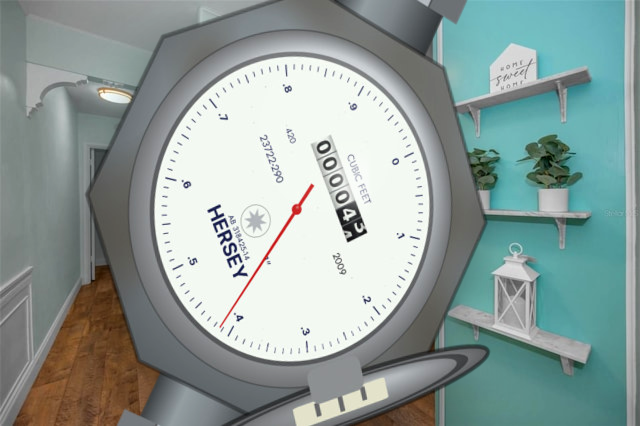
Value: 43.41 ft³
